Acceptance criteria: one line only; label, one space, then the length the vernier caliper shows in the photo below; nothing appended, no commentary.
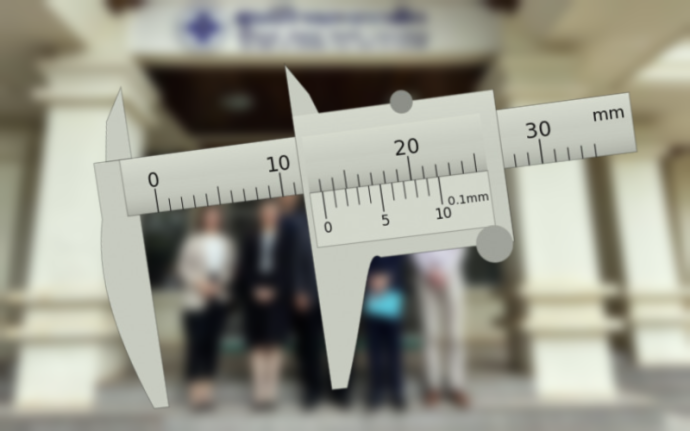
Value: 13.1 mm
